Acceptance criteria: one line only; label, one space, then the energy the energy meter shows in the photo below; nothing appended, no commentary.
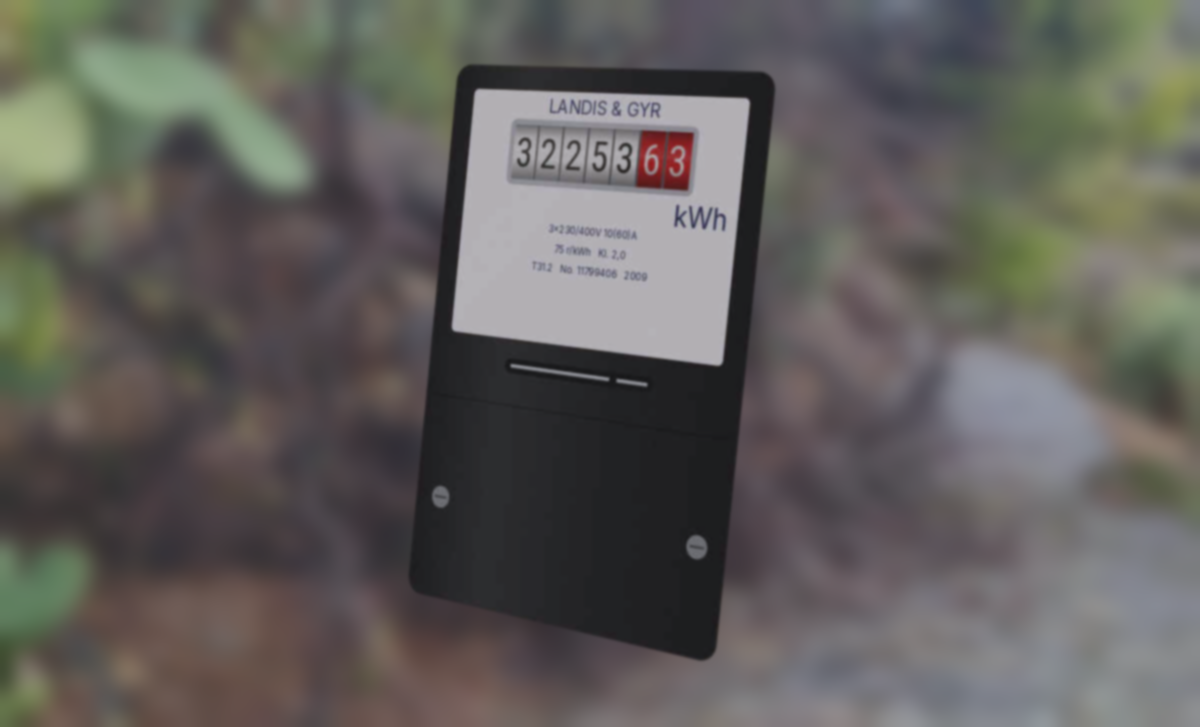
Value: 32253.63 kWh
